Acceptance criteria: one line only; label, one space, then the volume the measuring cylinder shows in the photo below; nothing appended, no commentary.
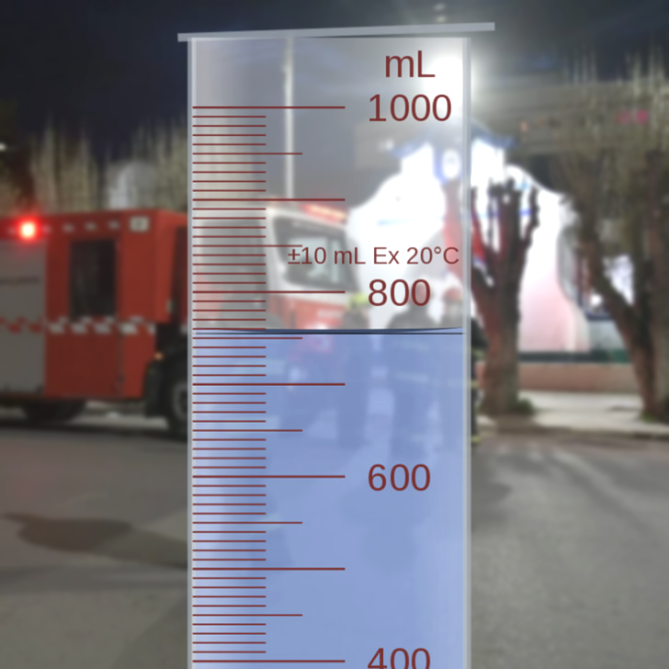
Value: 755 mL
